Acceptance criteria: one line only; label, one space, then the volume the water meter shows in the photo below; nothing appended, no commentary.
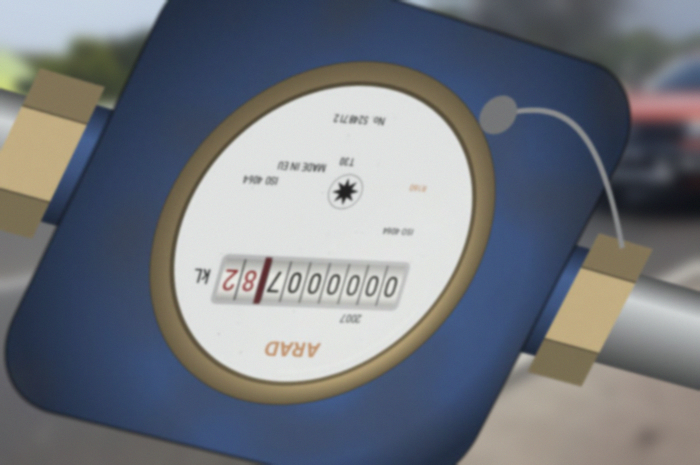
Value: 7.82 kL
